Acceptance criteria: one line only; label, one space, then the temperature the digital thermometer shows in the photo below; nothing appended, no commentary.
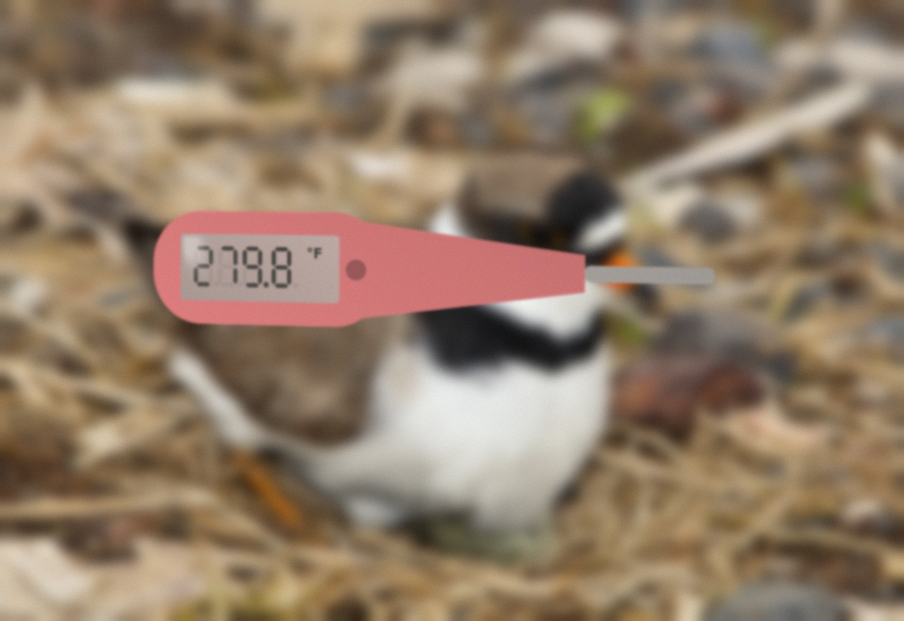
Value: 279.8 °F
